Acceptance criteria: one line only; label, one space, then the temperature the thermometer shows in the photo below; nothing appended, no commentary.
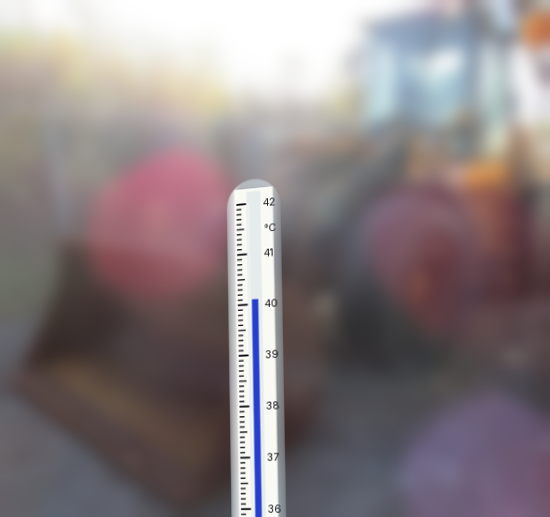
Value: 40.1 °C
